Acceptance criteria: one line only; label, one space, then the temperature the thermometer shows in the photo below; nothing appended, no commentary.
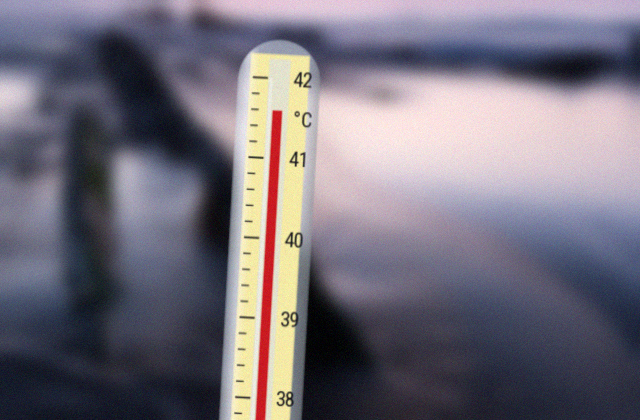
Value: 41.6 °C
